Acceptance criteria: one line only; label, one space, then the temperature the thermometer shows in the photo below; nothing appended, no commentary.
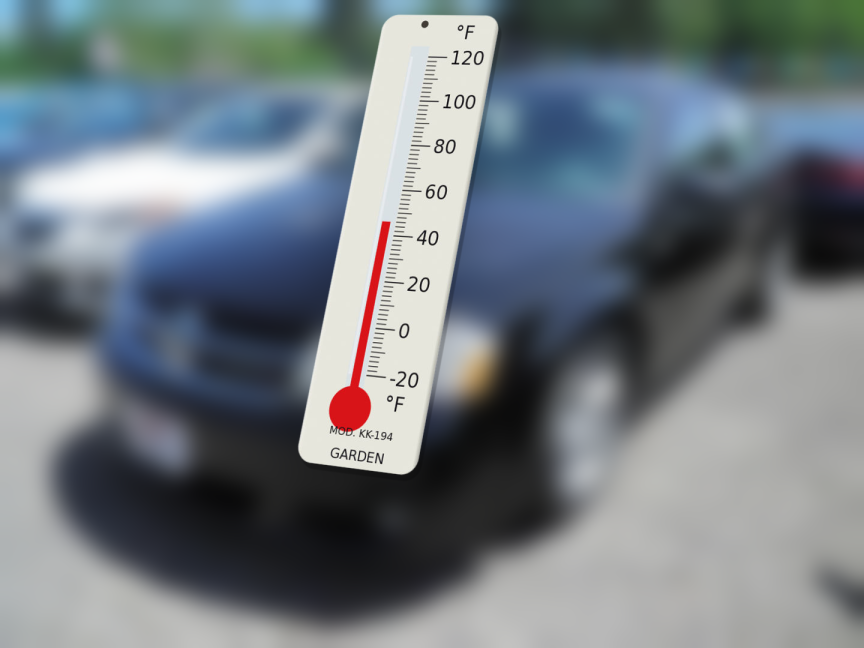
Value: 46 °F
